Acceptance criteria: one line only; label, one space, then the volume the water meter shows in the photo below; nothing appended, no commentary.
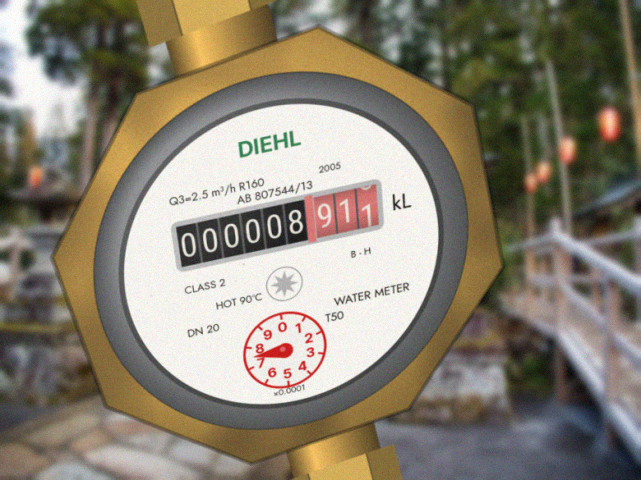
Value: 8.9107 kL
